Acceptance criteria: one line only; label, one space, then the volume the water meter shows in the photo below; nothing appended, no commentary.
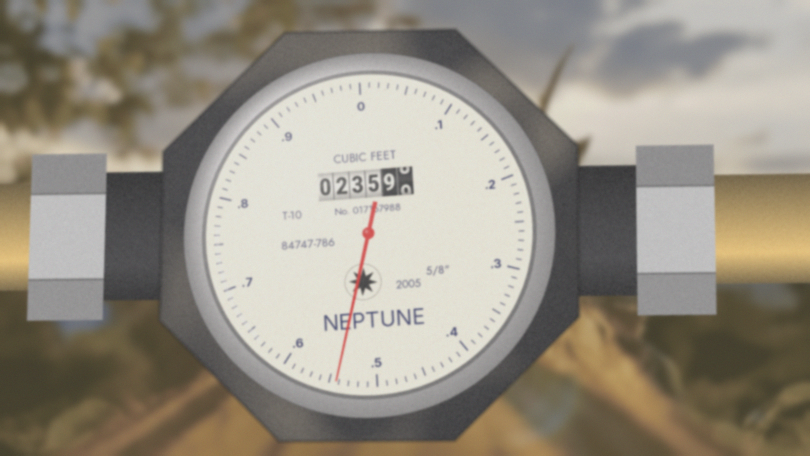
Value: 23598.54 ft³
